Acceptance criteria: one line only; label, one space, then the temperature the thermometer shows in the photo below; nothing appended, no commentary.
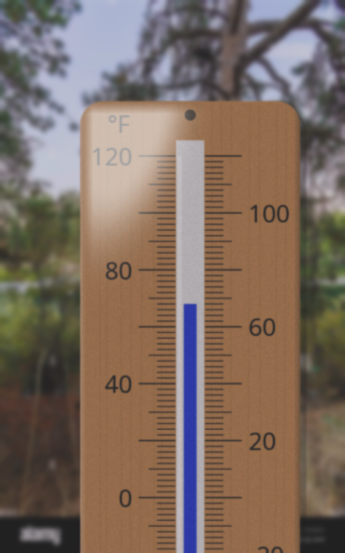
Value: 68 °F
